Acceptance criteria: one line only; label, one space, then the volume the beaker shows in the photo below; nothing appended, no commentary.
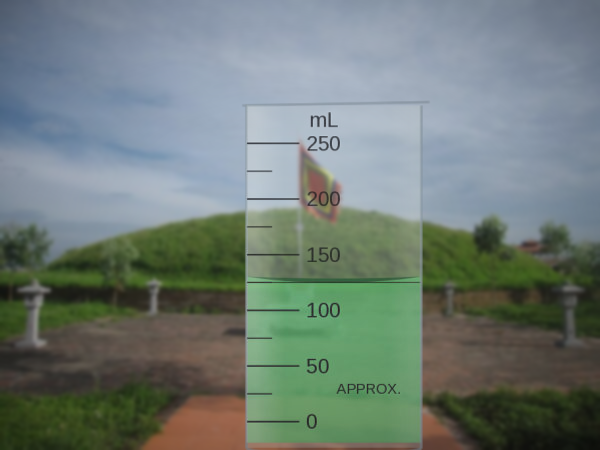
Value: 125 mL
